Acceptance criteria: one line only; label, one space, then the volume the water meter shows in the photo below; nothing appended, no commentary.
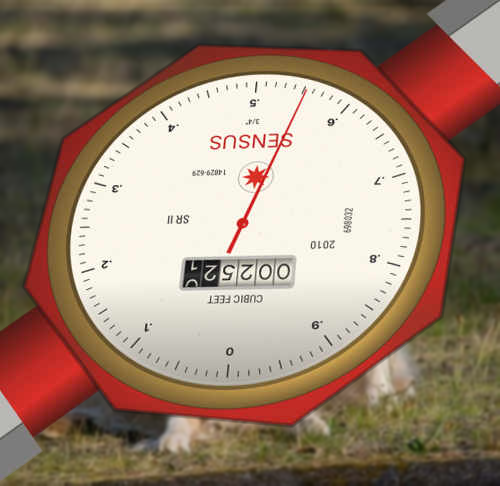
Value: 2520.55 ft³
